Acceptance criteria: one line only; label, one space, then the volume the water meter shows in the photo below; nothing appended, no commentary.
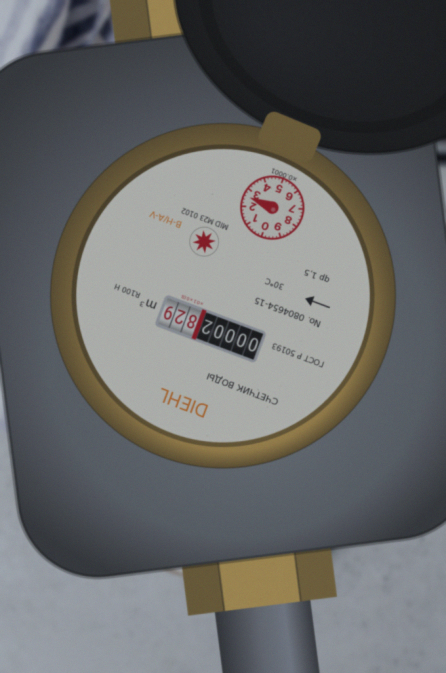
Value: 2.8292 m³
